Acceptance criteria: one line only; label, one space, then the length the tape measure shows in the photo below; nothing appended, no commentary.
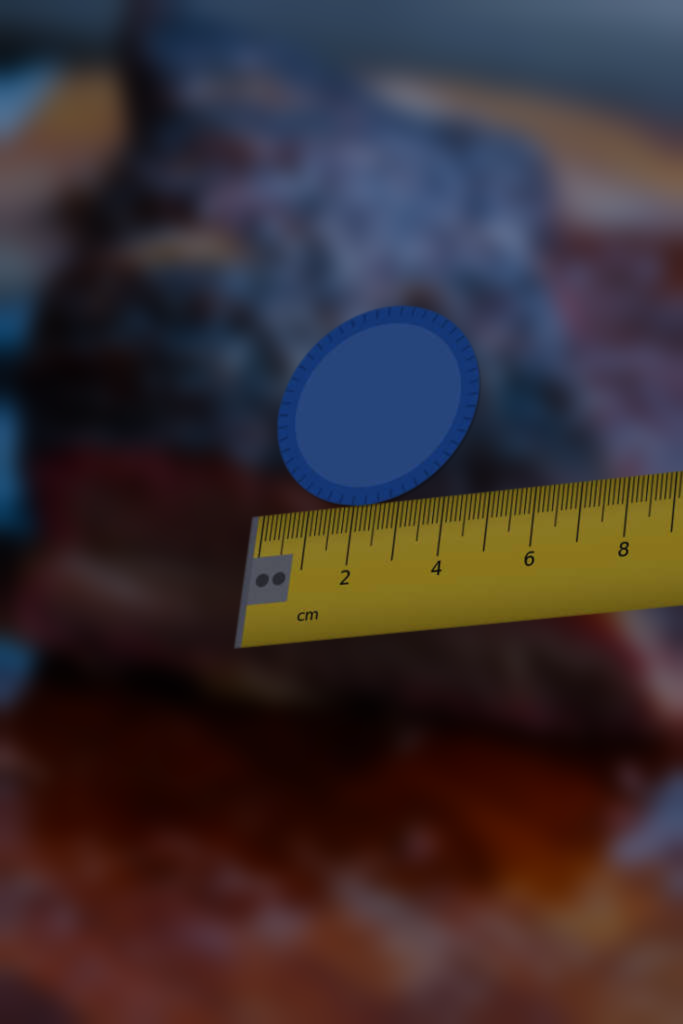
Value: 4.5 cm
